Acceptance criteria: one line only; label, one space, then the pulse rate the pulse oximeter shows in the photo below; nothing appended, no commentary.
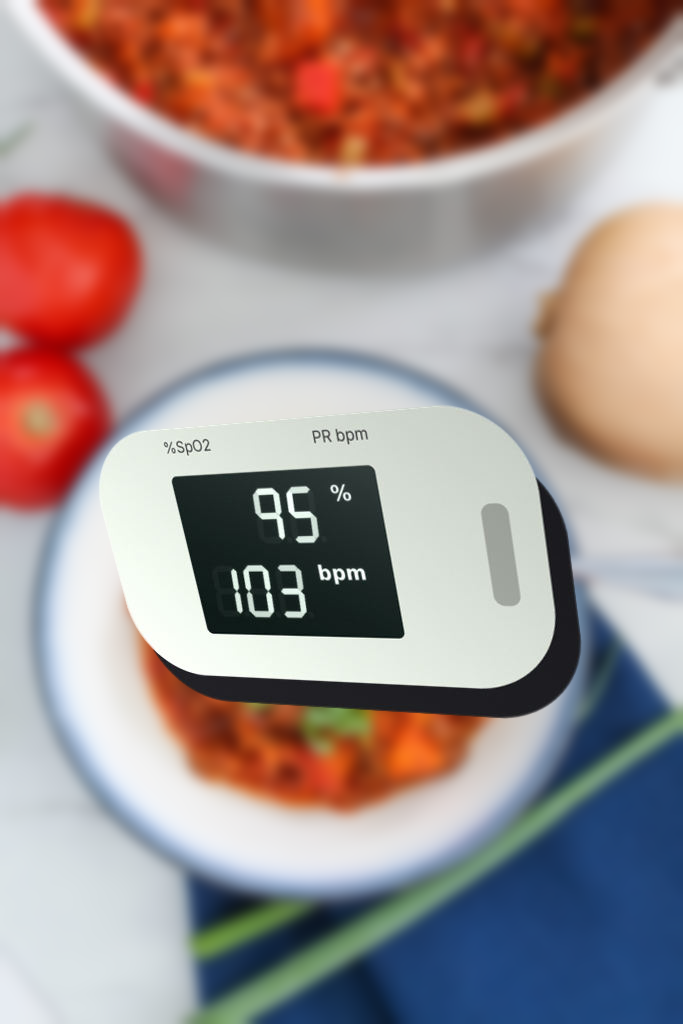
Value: 103 bpm
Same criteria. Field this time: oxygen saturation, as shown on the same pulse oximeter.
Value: 95 %
